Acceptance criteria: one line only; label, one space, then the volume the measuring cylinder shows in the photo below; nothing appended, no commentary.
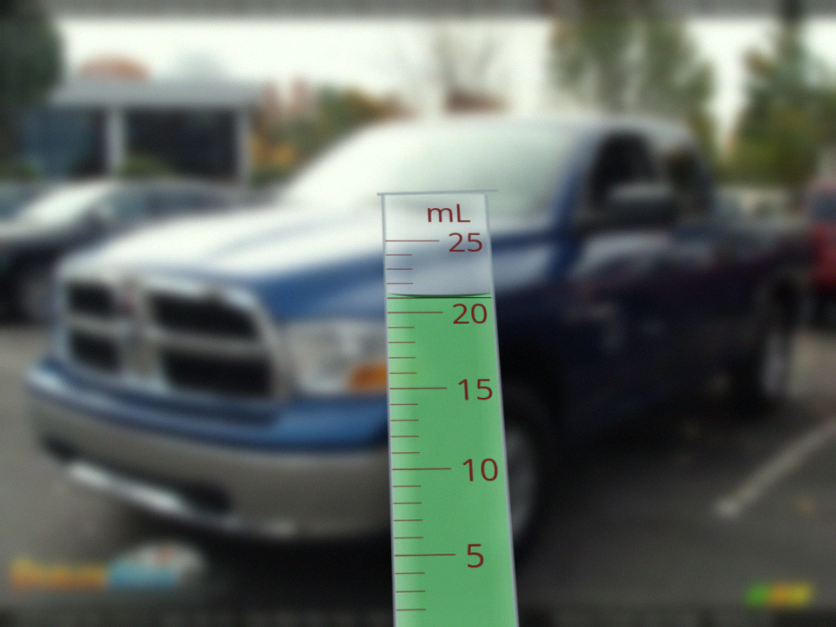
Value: 21 mL
